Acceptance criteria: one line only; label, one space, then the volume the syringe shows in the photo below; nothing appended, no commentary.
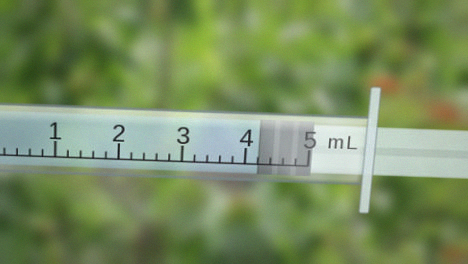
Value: 4.2 mL
